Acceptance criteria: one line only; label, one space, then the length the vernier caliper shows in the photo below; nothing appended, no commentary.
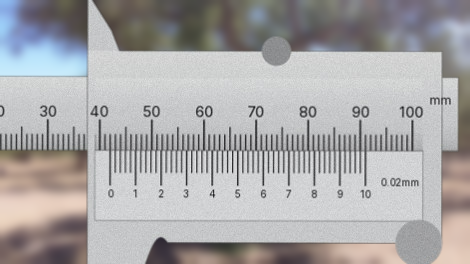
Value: 42.0 mm
